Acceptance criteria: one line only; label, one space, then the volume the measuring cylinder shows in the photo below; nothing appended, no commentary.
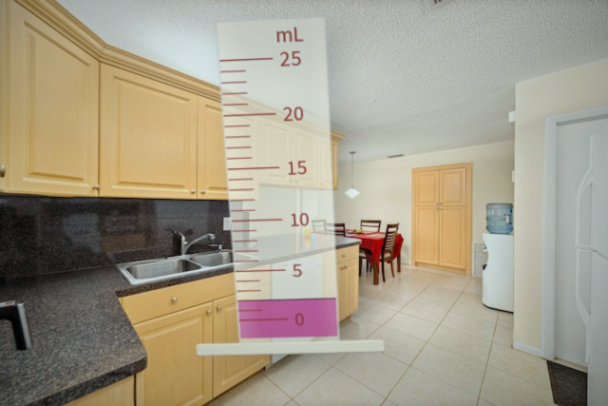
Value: 2 mL
